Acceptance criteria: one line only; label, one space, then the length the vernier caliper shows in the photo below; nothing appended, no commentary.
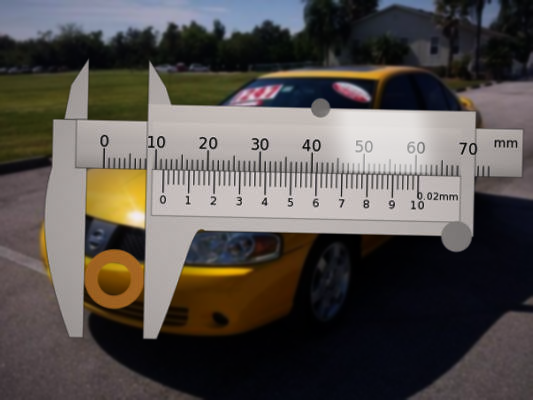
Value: 11.5 mm
